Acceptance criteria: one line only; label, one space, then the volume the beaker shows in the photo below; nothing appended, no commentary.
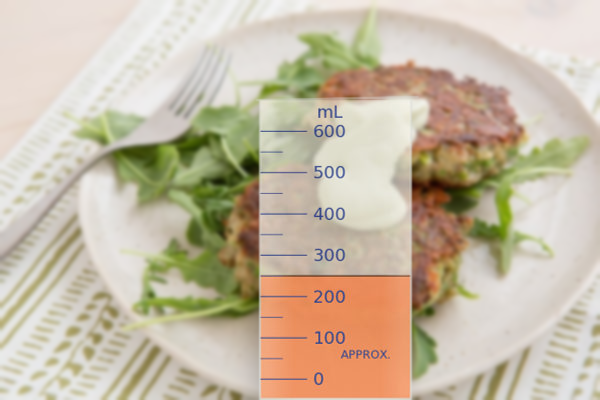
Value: 250 mL
